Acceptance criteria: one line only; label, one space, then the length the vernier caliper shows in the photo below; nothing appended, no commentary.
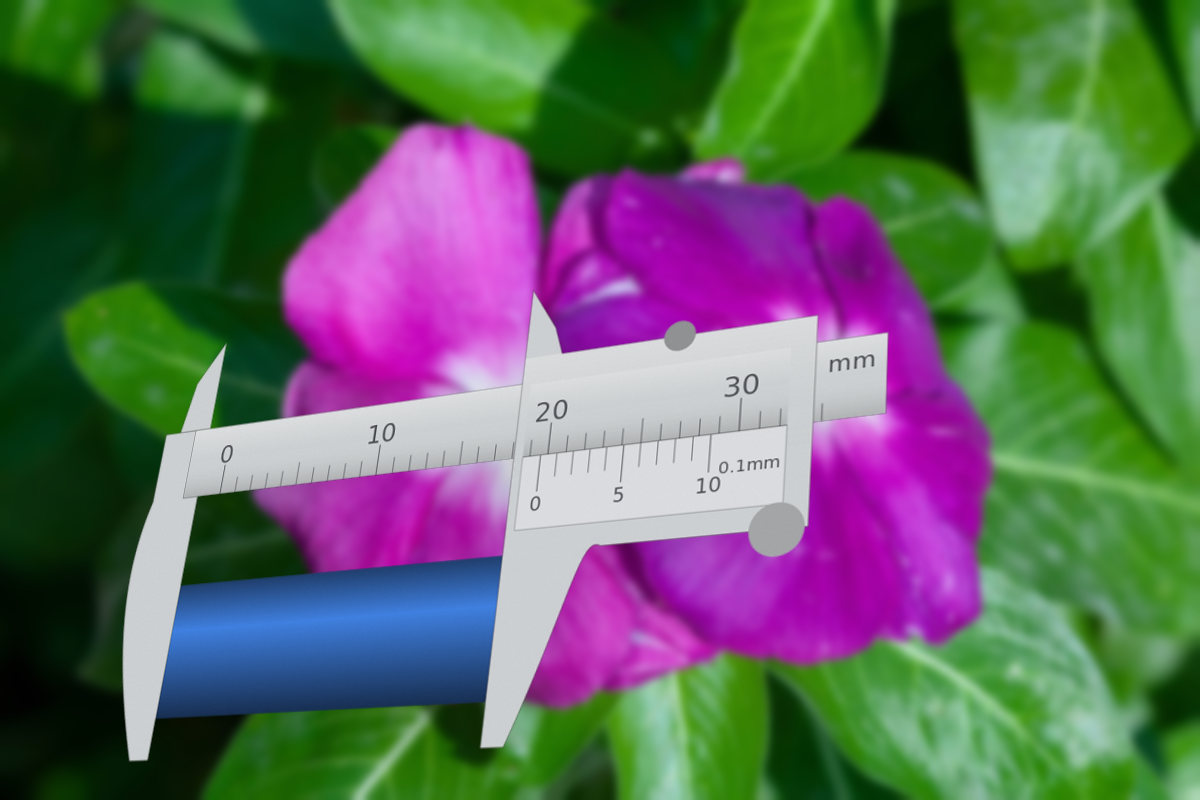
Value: 19.6 mm
